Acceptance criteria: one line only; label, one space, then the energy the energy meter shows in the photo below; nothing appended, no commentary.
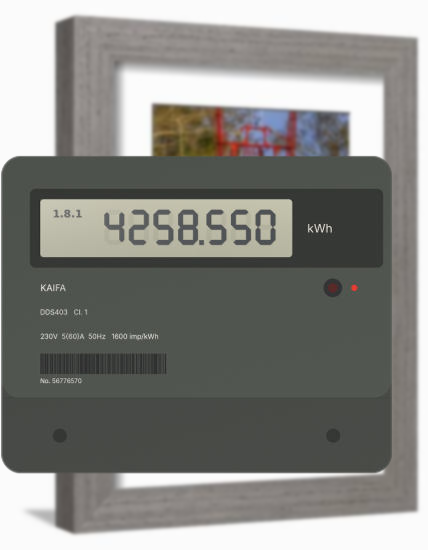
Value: 4258.550 kWh
